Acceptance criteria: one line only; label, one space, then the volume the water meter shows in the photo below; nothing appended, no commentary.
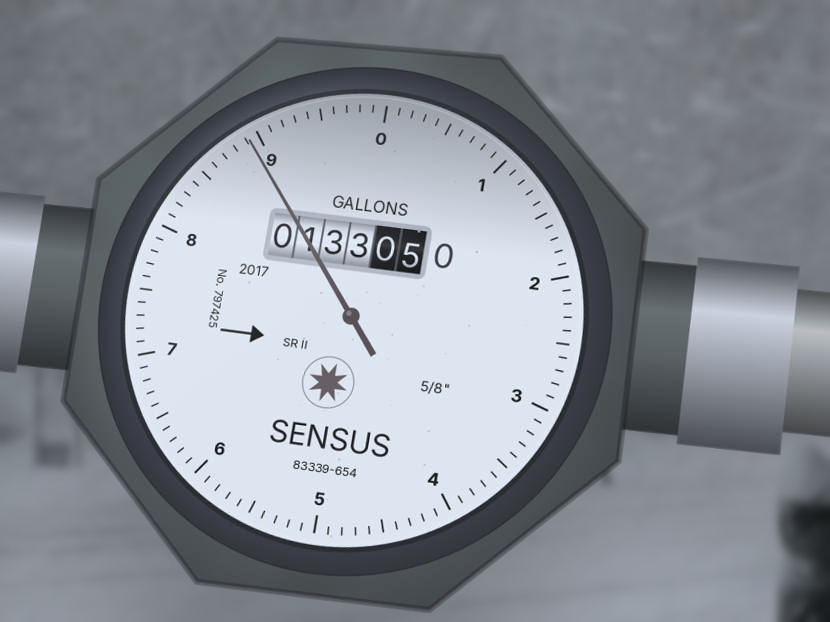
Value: 133048.9 gal
